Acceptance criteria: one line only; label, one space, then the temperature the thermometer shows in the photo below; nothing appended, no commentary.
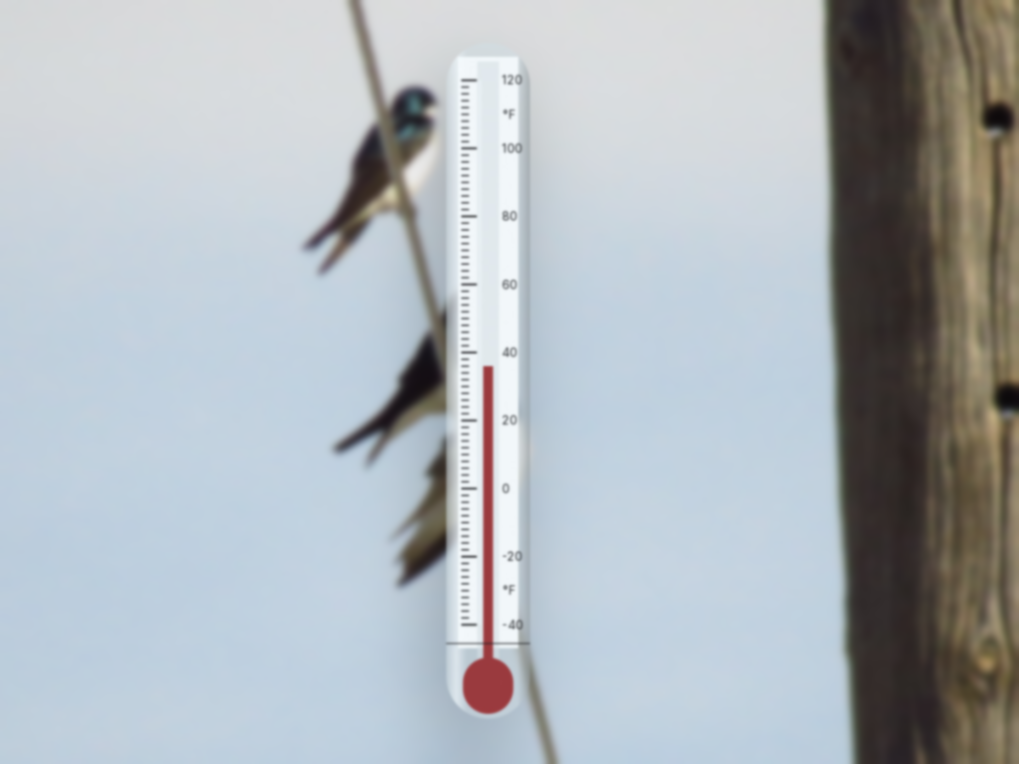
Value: 36 °F
